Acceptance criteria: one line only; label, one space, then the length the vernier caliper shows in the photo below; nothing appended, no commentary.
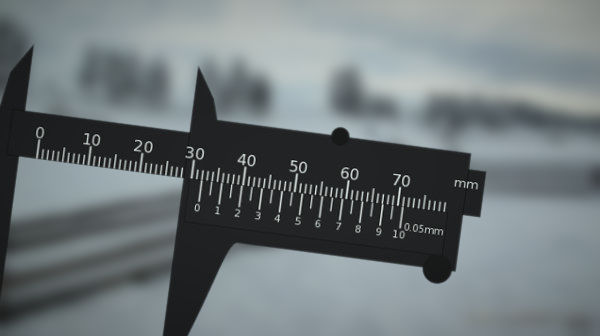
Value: 32.0 mm
